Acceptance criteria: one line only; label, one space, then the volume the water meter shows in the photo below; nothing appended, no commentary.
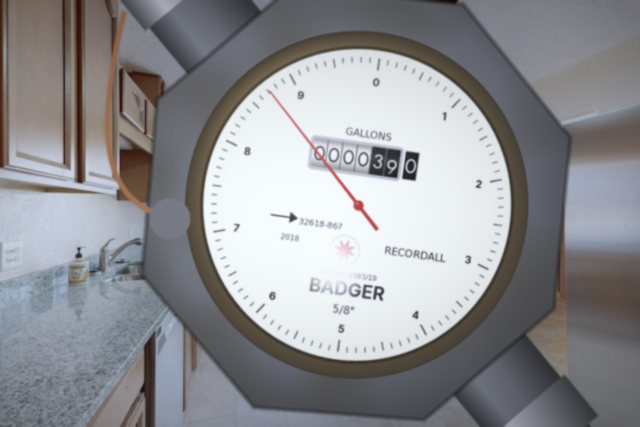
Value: 388.7 gal
